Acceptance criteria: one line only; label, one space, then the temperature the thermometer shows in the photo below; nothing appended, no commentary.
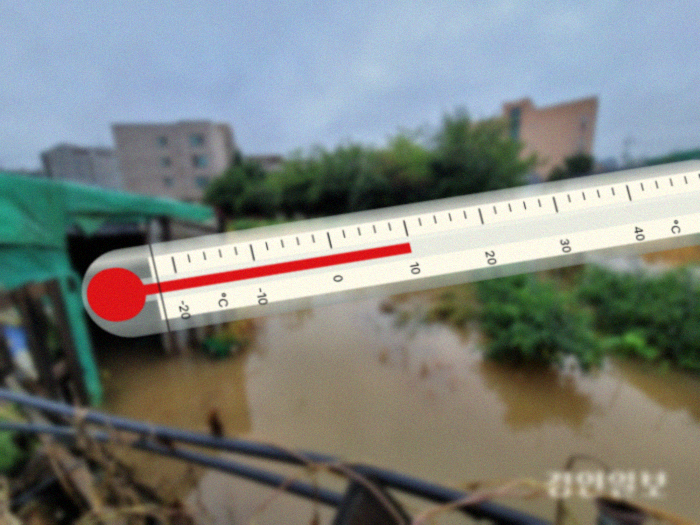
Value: 10 °C
